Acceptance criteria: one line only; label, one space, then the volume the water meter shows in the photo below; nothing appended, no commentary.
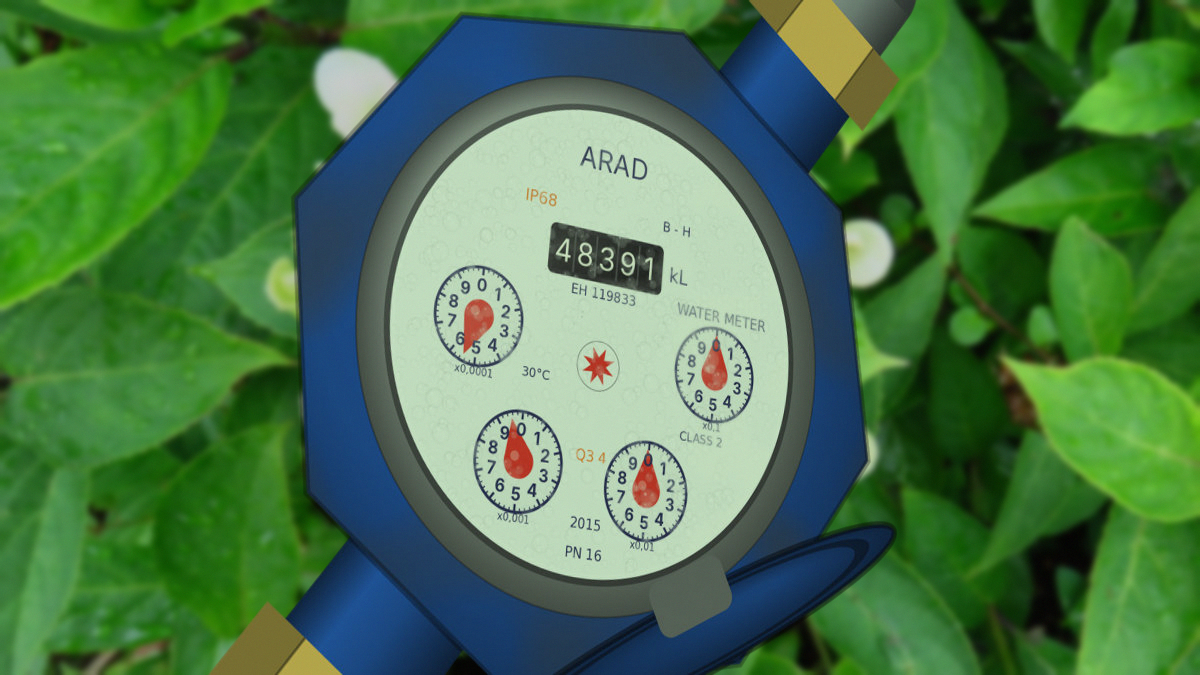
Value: 48390.9995 kL
